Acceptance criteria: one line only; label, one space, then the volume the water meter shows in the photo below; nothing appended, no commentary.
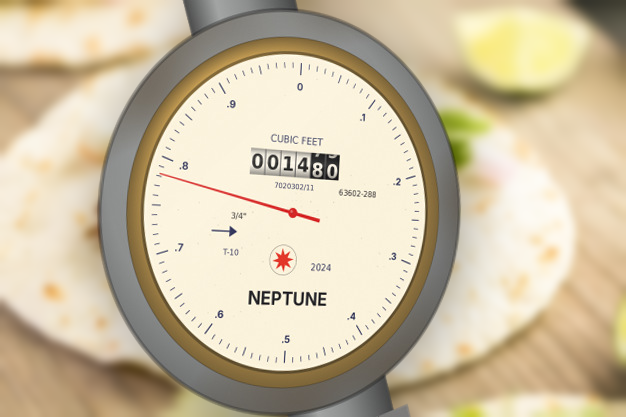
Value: 1479.78 ft³
